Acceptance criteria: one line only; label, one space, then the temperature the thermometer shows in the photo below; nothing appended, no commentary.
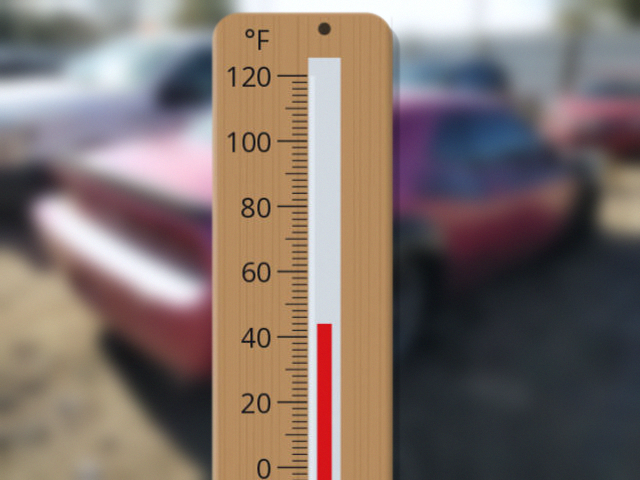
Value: 44 °F
